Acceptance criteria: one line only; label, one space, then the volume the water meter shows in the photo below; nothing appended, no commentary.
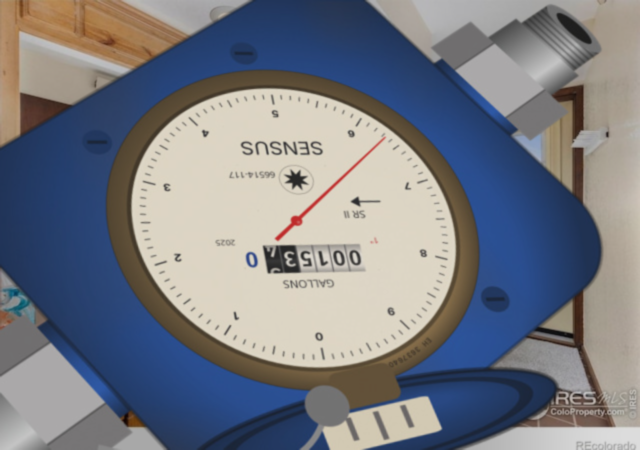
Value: 15336.3 gal
